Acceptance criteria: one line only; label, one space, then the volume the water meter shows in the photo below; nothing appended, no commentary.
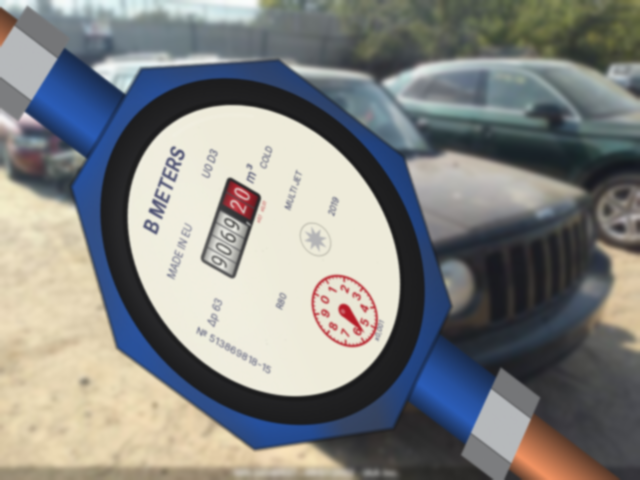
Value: 9069.205 m³
